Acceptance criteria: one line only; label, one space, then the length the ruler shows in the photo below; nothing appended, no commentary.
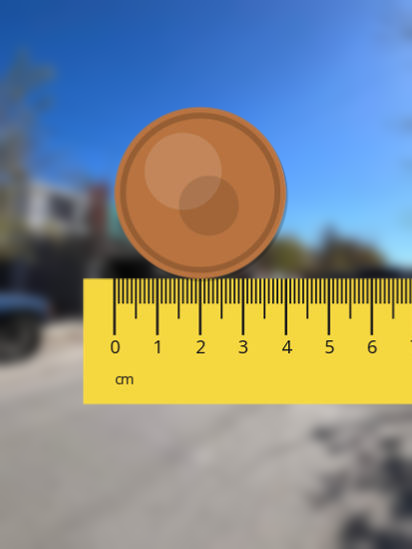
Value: 4 cm
